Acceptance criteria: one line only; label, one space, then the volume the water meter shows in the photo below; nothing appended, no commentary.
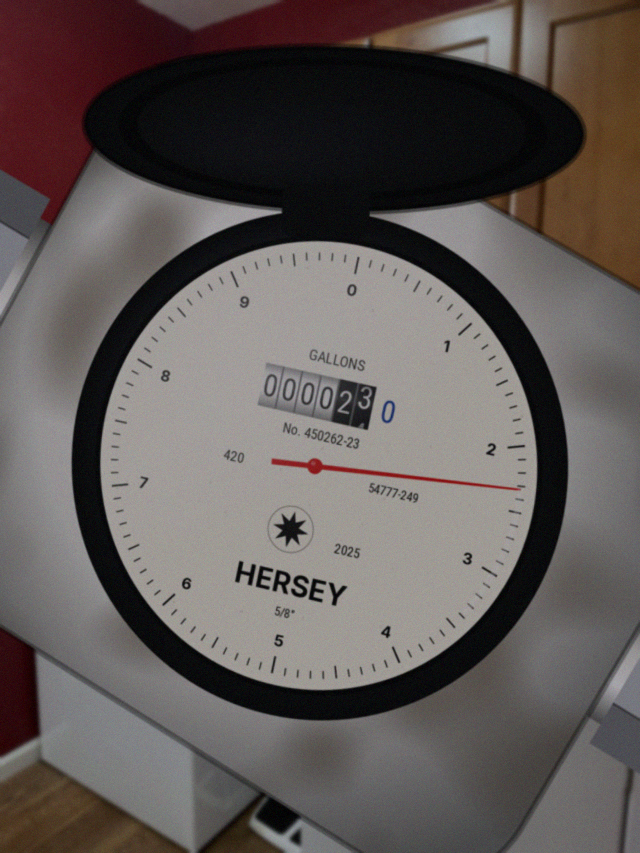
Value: 232.3 gal
